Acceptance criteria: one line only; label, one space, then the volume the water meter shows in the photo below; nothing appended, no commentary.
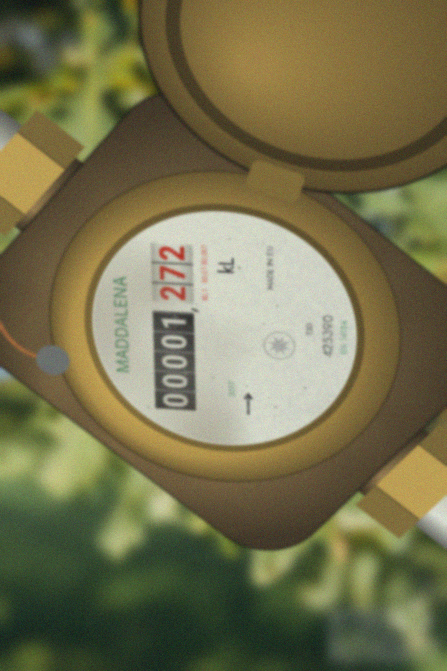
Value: 1.272 kL
